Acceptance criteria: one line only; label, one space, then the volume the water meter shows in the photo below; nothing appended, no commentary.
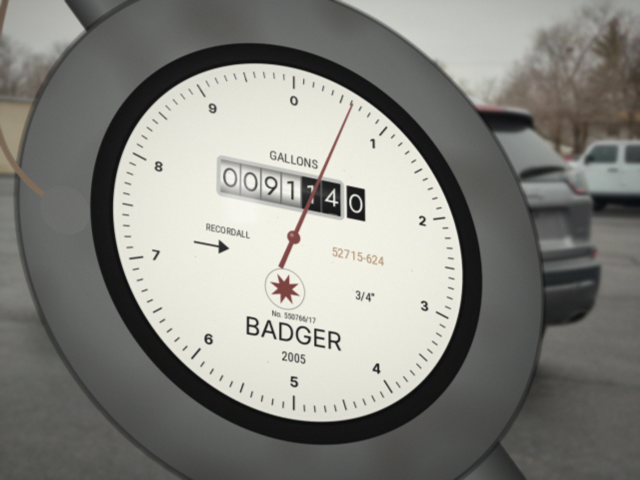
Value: 91140.6 gal
